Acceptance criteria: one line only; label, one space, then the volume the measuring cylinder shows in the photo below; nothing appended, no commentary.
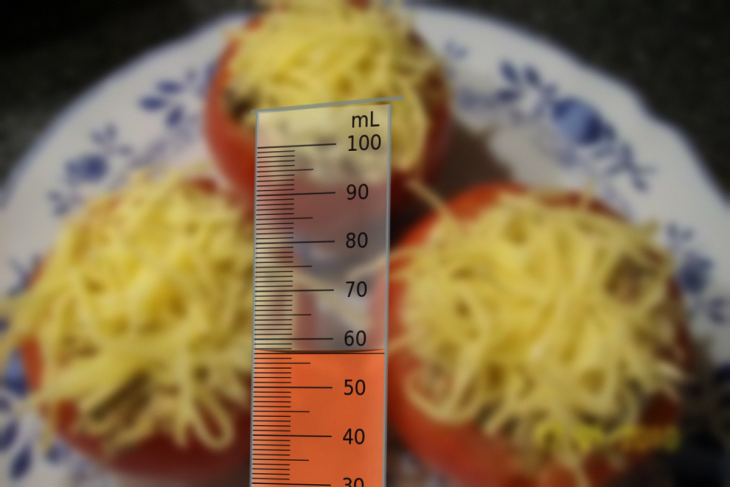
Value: 57 mL
